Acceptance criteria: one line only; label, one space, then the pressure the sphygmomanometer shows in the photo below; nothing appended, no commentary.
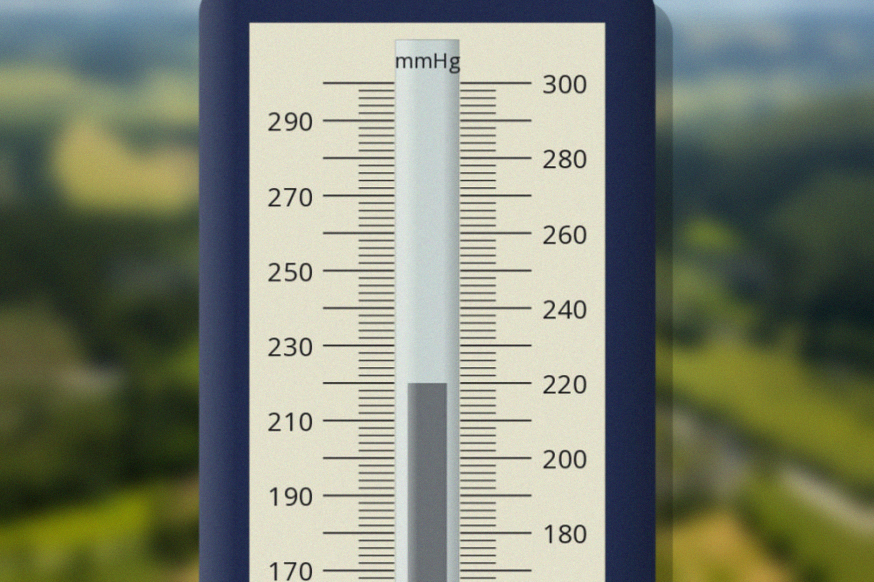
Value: 220 mmHg
